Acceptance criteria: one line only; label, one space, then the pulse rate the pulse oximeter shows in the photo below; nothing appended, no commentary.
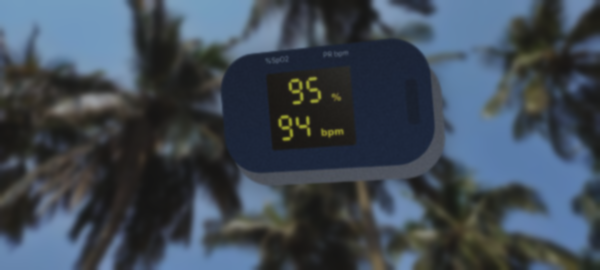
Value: 94 bpm
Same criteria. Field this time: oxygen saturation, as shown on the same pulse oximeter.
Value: 95 %
